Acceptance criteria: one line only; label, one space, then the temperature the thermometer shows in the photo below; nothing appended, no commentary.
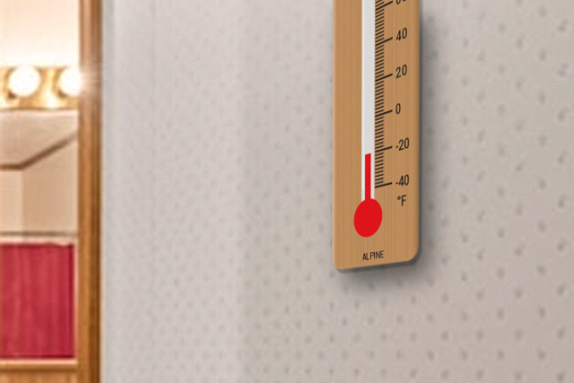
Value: -20 °F
